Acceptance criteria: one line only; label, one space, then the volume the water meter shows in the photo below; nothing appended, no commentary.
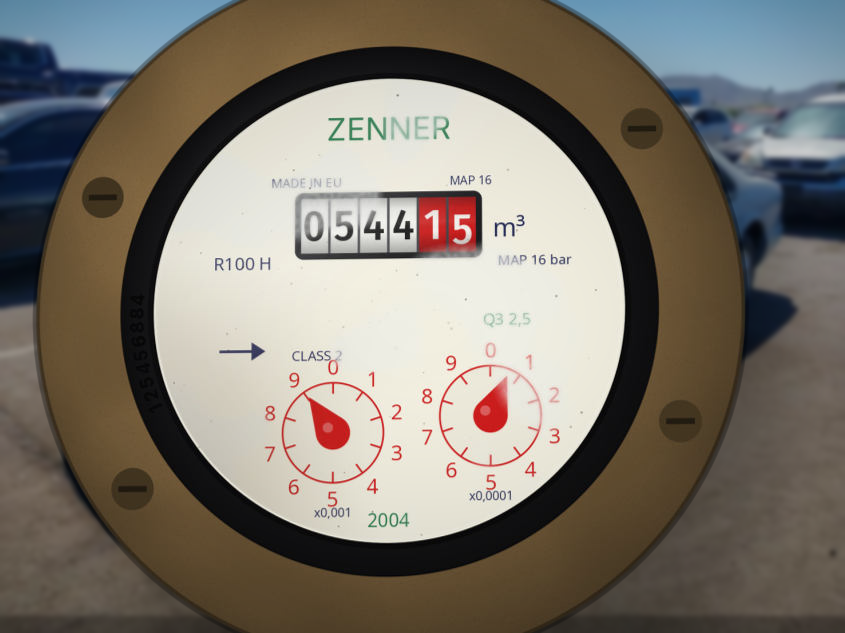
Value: 544.1490 m³
